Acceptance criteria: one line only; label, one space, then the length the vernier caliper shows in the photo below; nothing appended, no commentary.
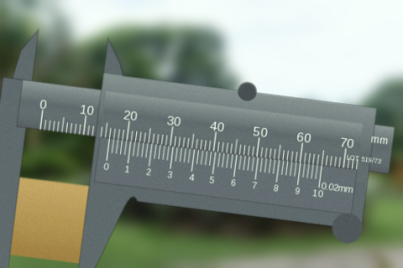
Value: 16.0 mm
